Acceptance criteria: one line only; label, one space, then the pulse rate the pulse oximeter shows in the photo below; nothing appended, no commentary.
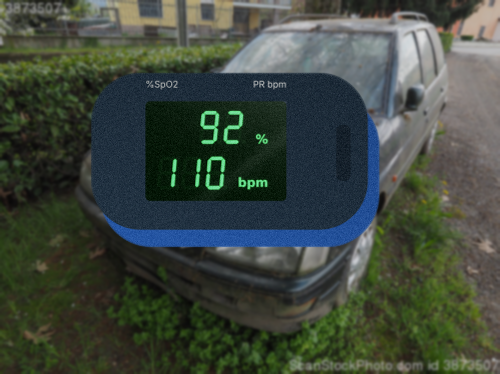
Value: 110 bpm
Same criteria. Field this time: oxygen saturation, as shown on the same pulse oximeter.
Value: 92 %
